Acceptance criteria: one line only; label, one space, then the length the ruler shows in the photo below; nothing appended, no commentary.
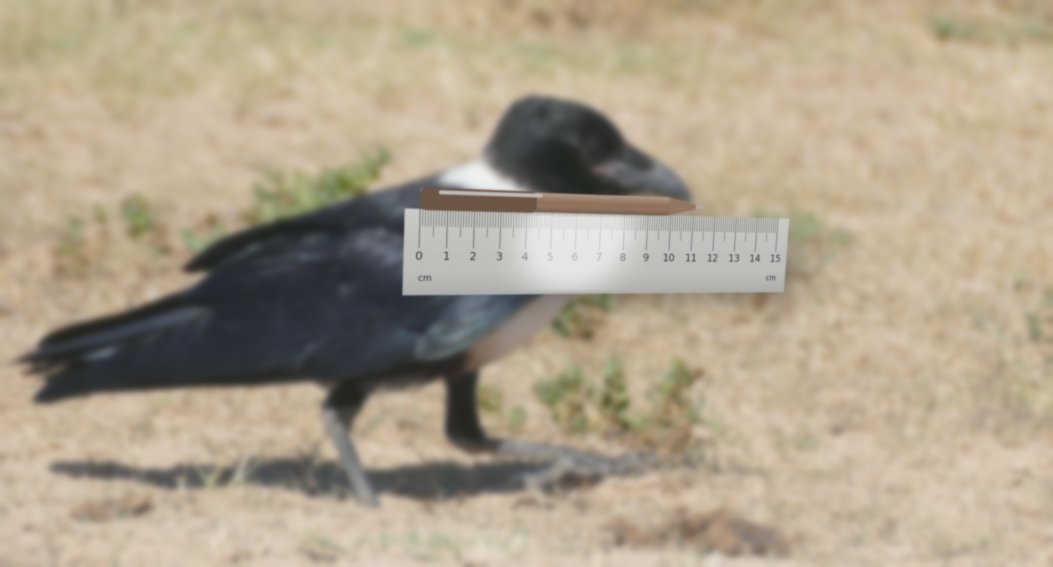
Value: 11.5 cm
